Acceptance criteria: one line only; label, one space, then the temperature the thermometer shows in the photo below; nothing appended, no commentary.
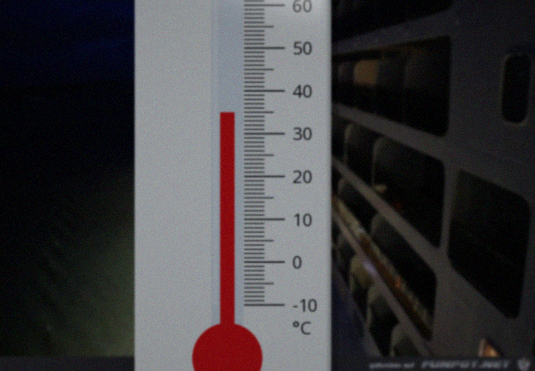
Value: 35 °C
